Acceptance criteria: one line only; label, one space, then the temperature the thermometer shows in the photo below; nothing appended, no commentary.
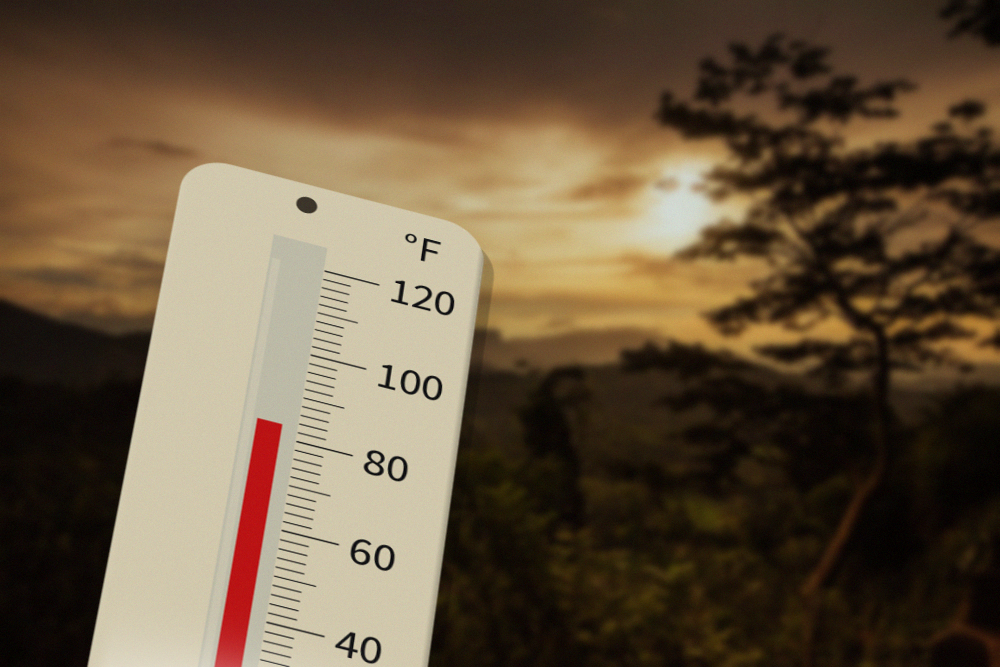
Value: 83 °F
